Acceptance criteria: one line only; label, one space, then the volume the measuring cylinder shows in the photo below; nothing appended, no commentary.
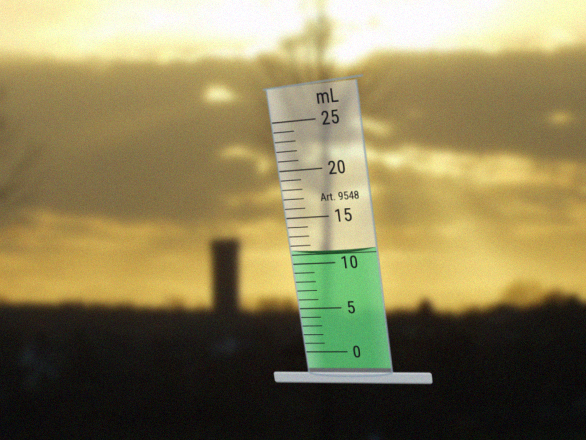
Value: 11 mL
